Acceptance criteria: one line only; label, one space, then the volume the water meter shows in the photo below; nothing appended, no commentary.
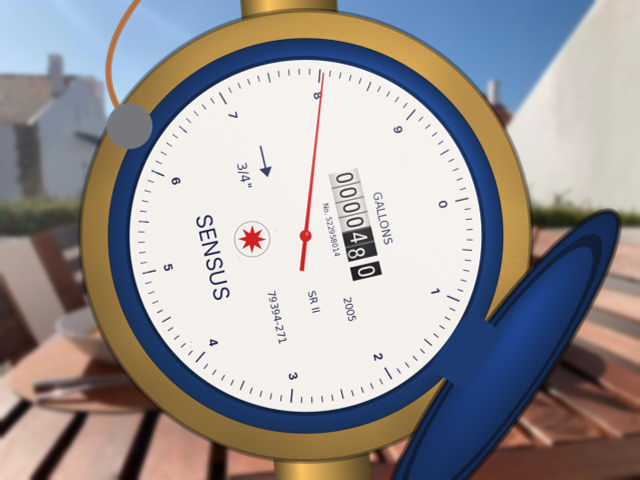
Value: 478.0 gal
